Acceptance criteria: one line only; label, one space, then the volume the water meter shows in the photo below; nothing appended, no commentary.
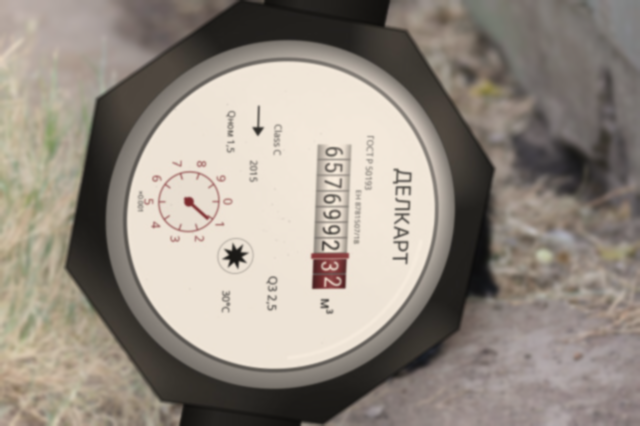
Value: 6576992.321 m³
